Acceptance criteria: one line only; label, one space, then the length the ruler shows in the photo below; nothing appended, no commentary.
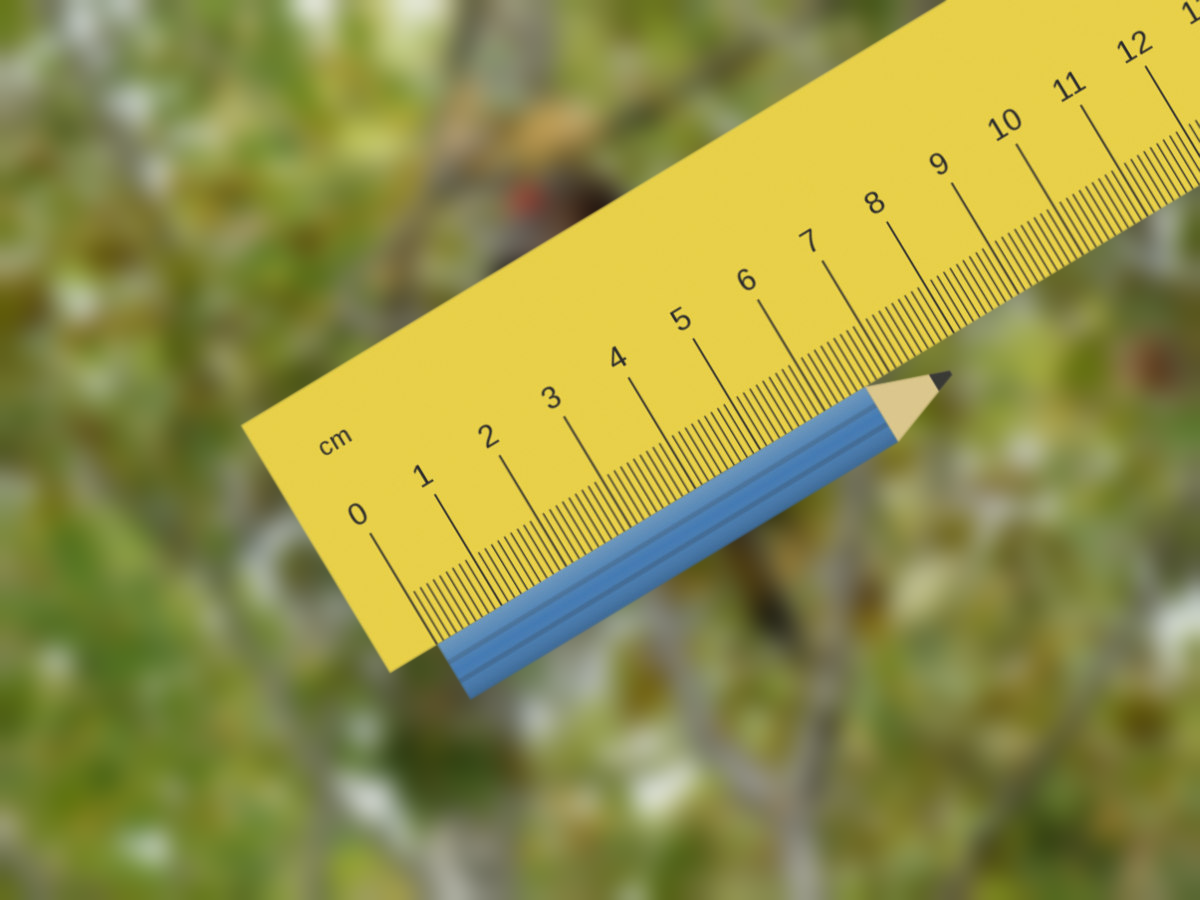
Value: 7.7 cm
